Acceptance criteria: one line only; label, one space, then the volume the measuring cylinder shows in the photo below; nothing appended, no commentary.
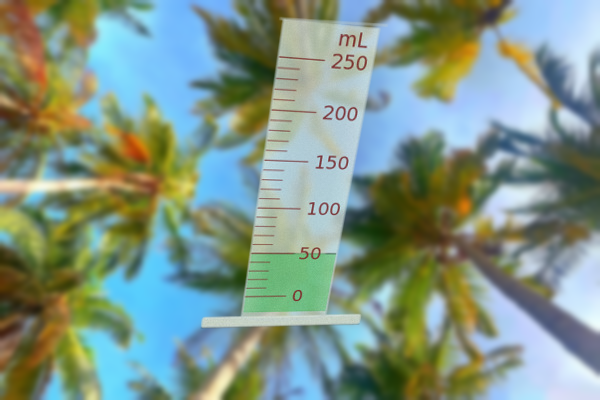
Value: 50 mL
